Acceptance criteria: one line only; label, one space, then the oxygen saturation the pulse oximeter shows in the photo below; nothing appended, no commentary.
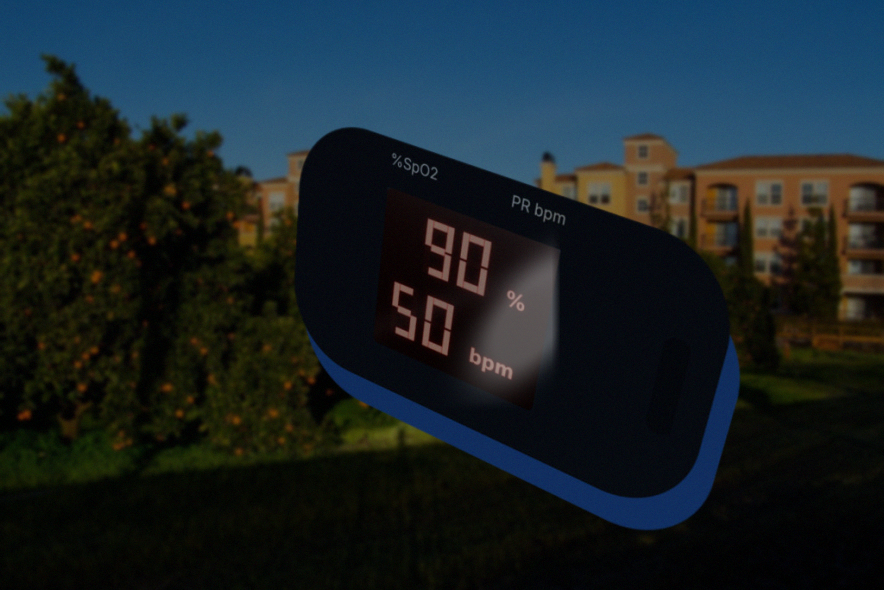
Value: 90 %
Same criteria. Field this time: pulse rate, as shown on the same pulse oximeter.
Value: 50 bpm
